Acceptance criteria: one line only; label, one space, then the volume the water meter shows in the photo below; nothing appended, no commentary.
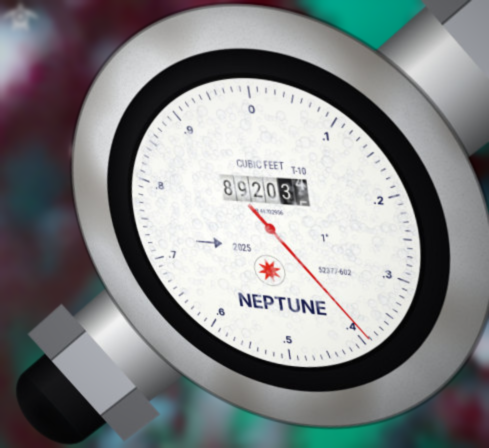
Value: 892034.39 ft³
